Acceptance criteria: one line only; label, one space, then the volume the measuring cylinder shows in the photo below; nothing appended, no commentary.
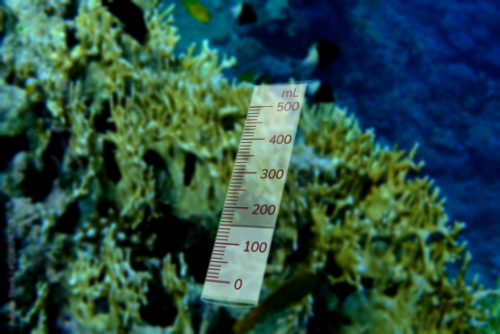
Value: 150 mL
